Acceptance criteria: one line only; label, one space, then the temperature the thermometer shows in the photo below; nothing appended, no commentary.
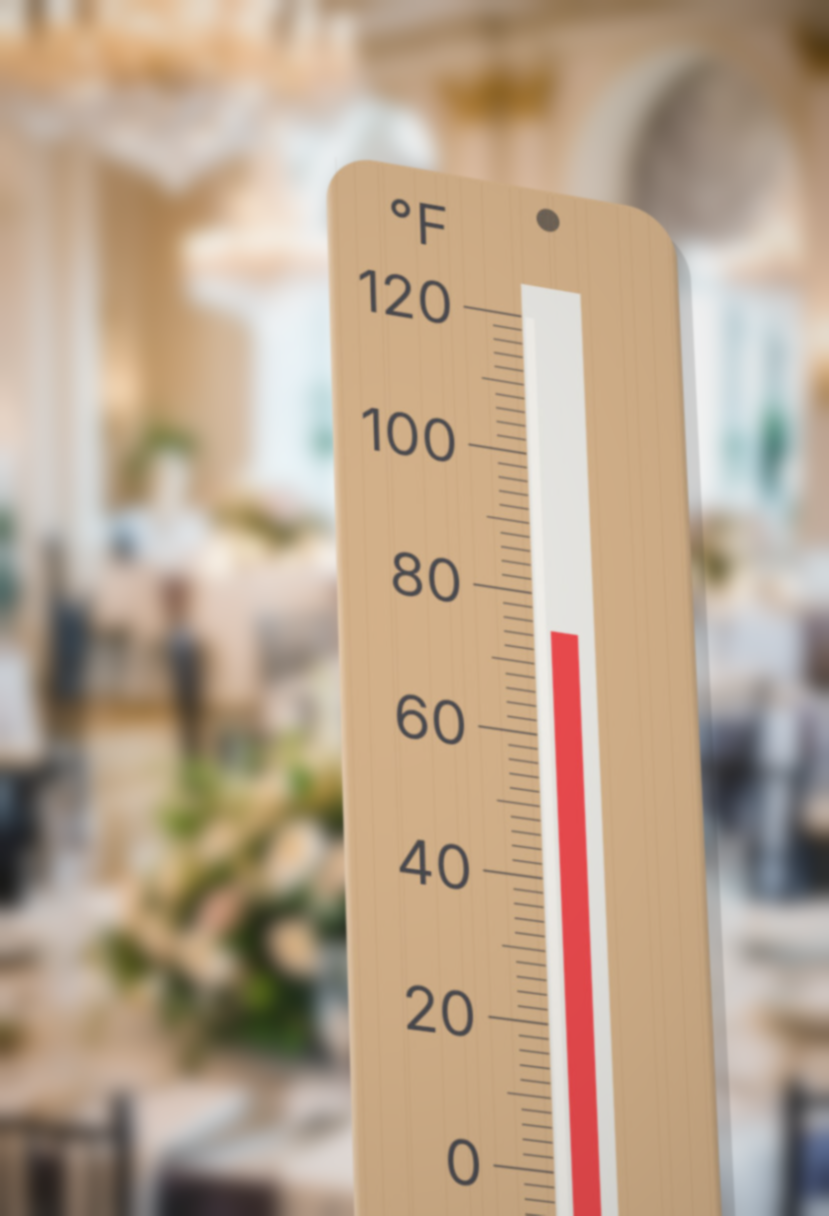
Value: 75 °F
